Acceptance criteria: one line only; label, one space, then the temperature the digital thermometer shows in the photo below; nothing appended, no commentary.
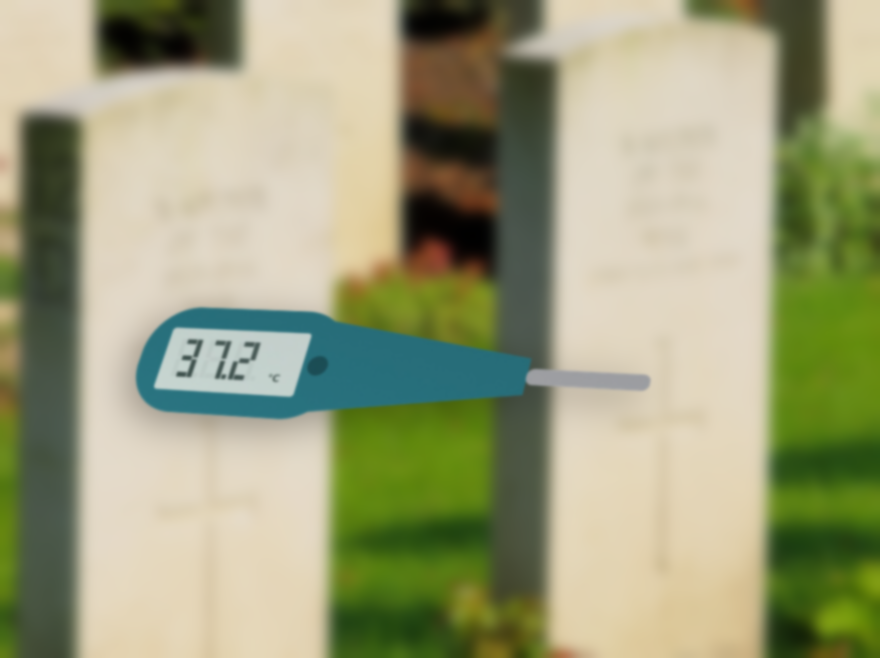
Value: 37.2 °C
